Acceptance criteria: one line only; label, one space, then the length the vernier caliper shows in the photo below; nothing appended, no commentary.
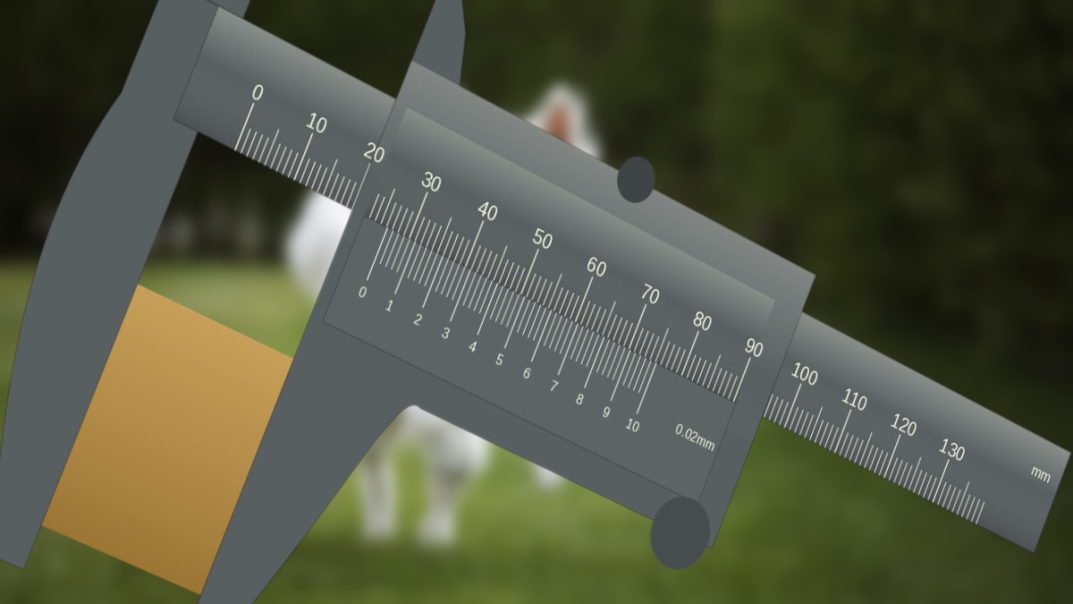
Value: 26.2 mm
